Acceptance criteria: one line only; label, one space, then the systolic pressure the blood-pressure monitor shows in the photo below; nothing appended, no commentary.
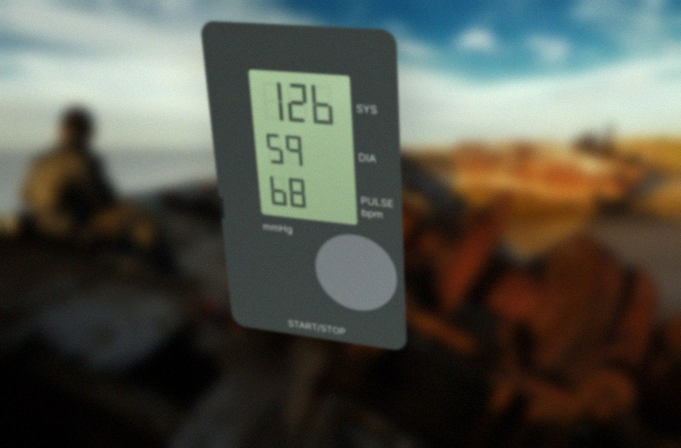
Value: 126 mmHg
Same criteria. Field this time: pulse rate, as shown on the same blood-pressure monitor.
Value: 68 bpm
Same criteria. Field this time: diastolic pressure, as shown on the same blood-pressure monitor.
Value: 59 mmHg
